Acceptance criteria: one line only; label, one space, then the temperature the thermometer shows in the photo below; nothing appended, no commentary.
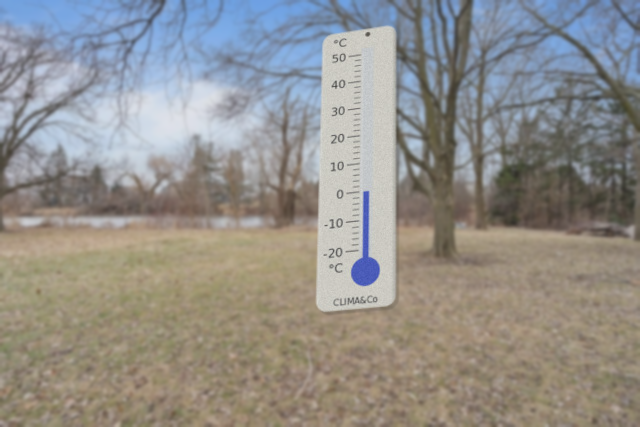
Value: 0 °C
